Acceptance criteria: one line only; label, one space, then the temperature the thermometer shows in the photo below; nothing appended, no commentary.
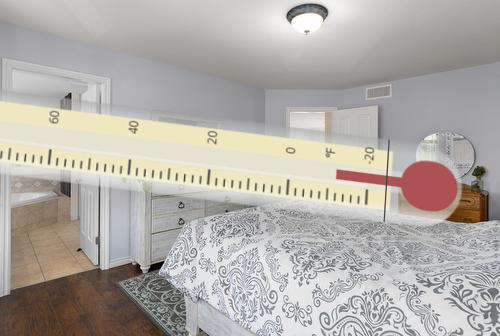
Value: -12 °F
